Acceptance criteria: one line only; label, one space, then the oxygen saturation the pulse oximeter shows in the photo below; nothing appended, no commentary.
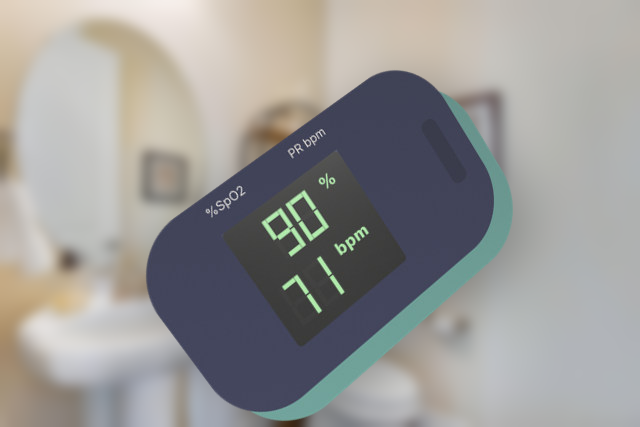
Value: 90 %
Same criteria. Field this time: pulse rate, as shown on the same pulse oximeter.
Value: 71 bpm
